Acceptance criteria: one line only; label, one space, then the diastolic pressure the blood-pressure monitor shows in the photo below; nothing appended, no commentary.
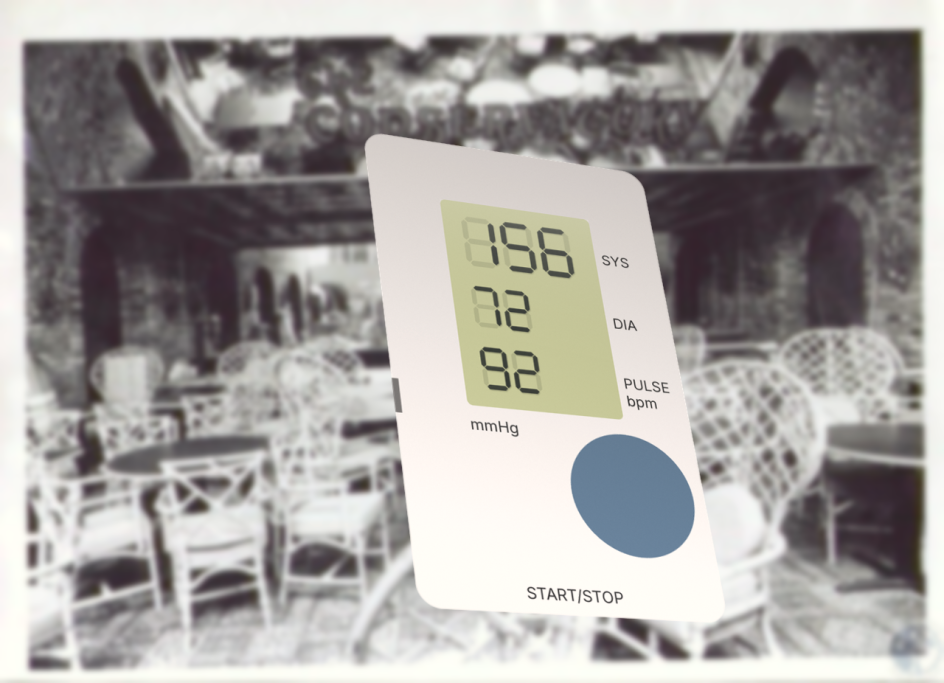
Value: 72 mmHg
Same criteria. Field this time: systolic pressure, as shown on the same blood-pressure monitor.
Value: 156 mmHg
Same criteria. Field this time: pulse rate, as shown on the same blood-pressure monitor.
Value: 92 bpm
